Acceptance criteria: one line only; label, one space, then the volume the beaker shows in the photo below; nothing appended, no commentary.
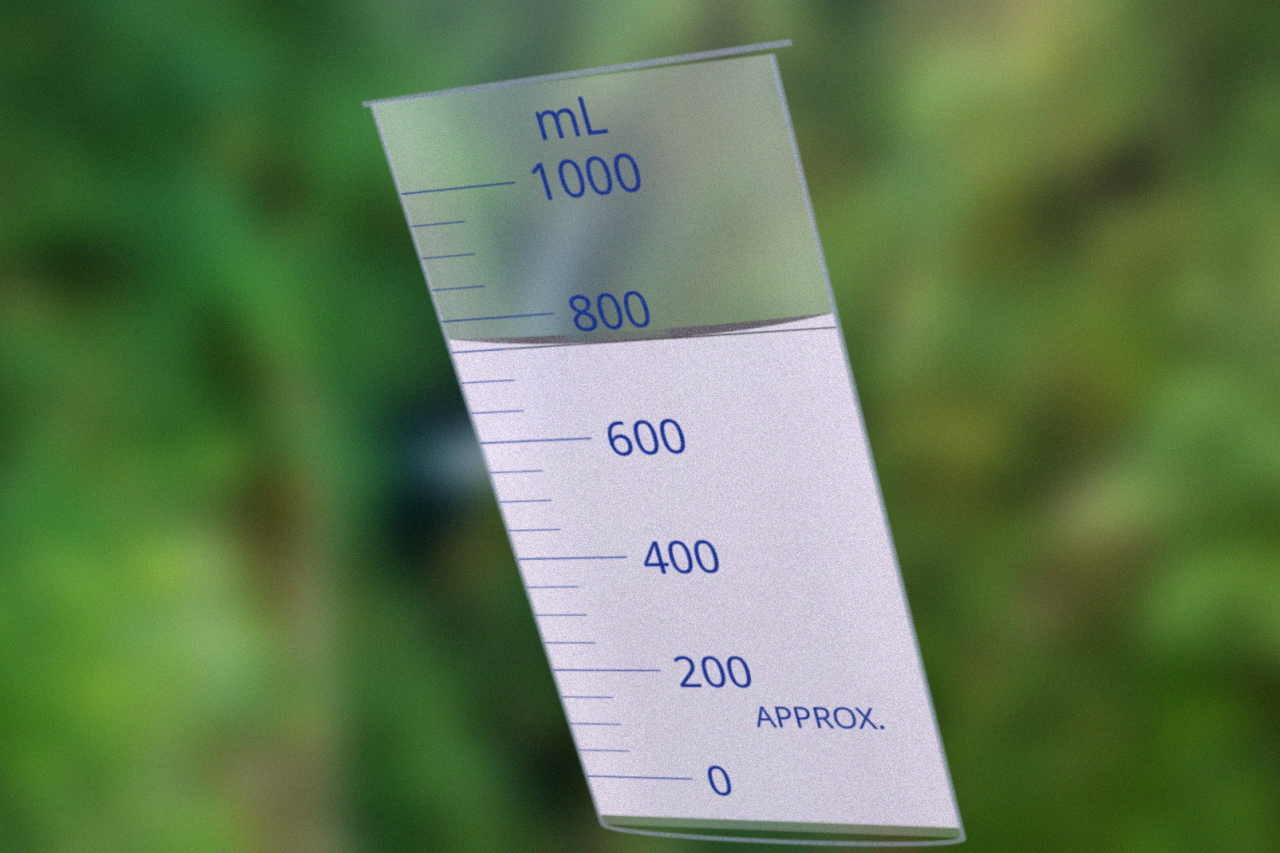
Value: 750 mL
